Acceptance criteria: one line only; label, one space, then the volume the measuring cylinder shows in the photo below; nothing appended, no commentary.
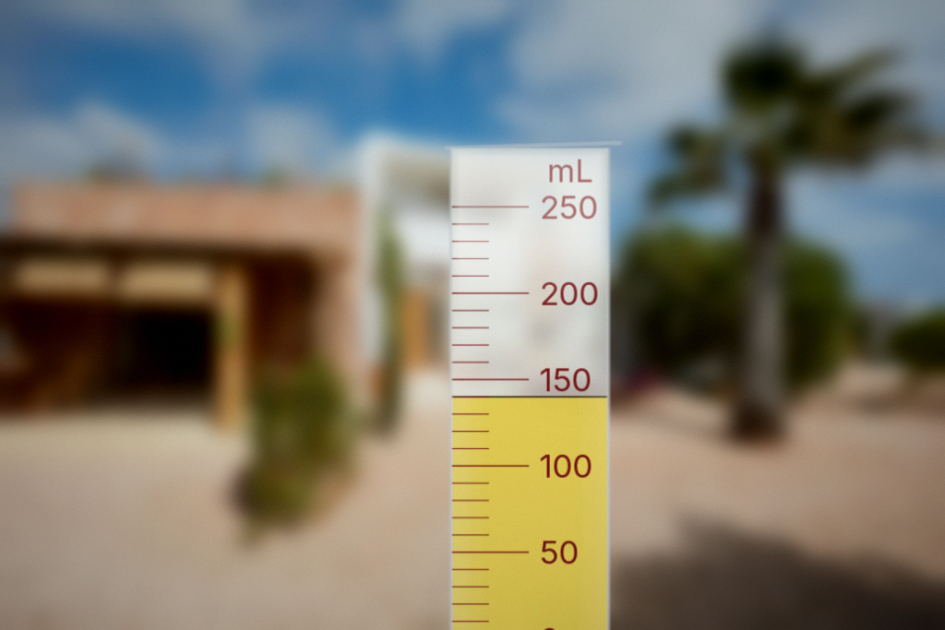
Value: 140 mL
